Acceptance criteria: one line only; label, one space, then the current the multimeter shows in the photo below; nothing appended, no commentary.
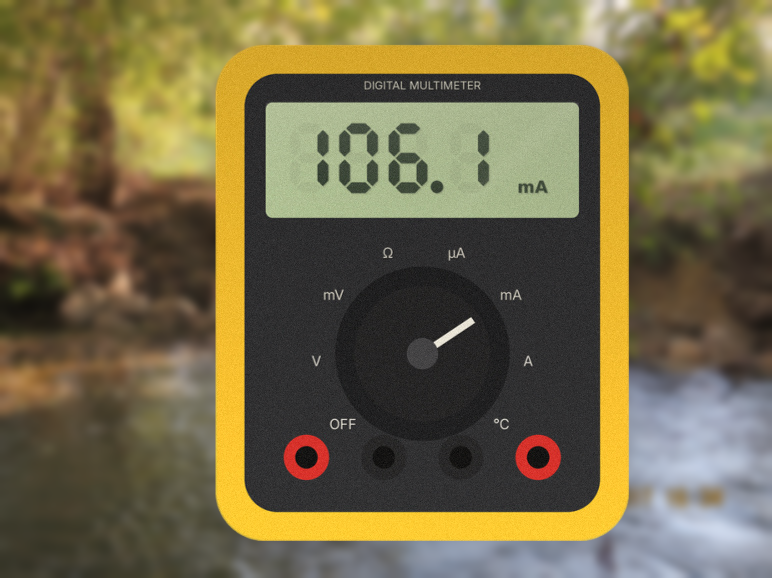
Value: 106.1 mA
